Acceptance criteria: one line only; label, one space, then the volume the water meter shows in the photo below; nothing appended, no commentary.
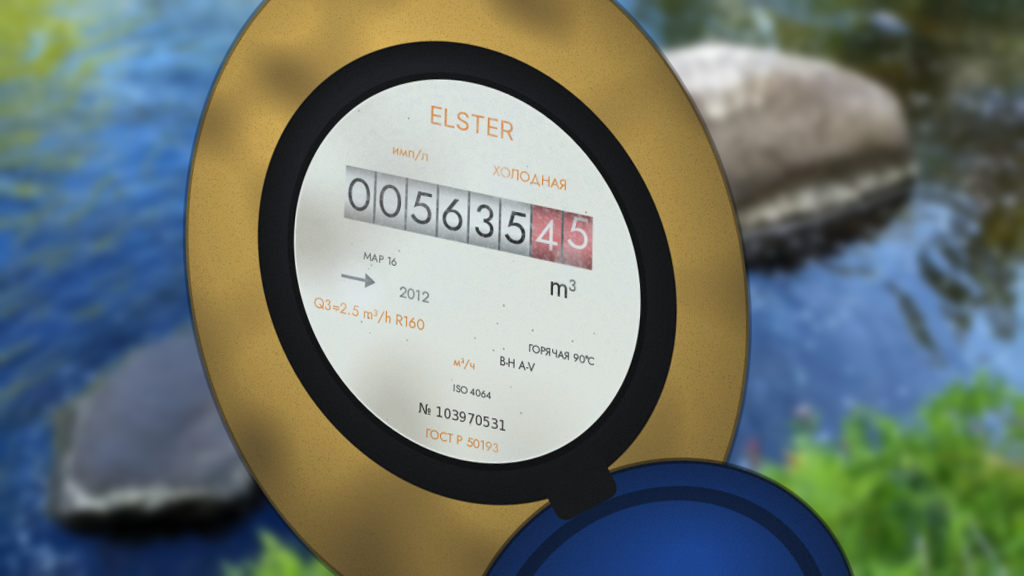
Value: 5635.45 m³
